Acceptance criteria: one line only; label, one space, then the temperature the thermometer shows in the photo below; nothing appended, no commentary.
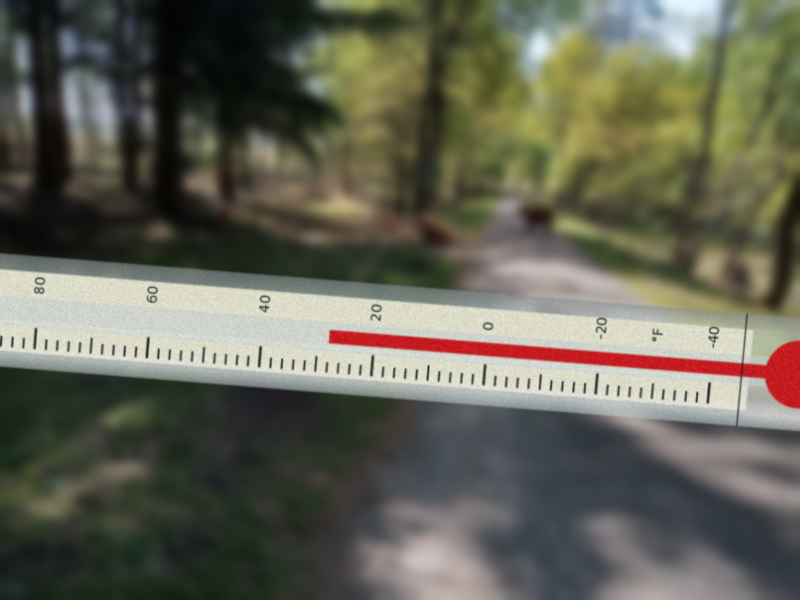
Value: 28 °F
